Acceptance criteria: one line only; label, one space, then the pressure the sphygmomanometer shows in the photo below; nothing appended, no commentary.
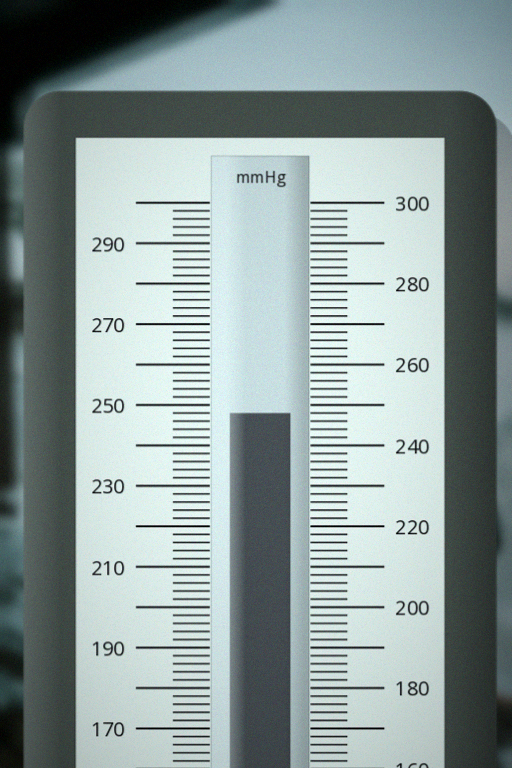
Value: 248 mmHg
